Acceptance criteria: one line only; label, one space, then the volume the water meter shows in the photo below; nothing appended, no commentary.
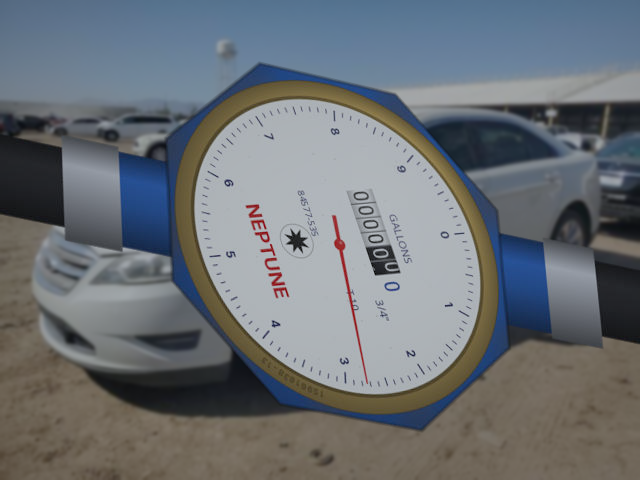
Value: 2.7 gal
